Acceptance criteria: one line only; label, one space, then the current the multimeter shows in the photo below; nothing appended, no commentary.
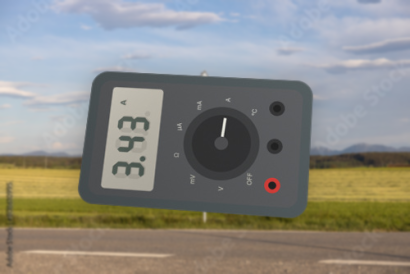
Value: 3.43 A
